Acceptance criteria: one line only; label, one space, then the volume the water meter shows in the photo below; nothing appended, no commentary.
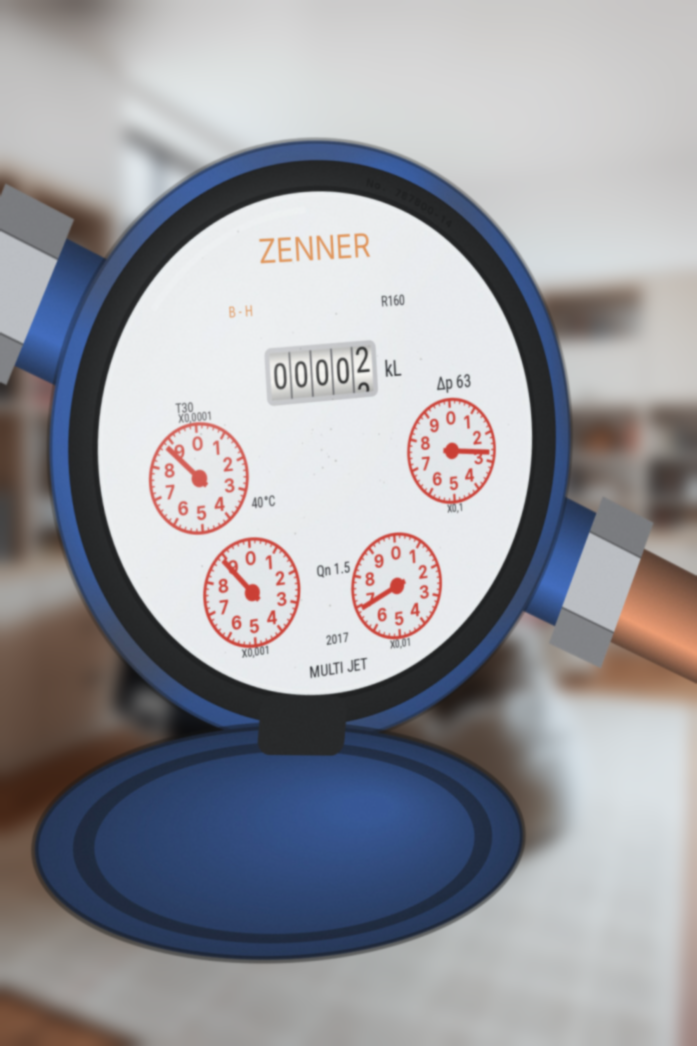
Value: 2.2688 kL
